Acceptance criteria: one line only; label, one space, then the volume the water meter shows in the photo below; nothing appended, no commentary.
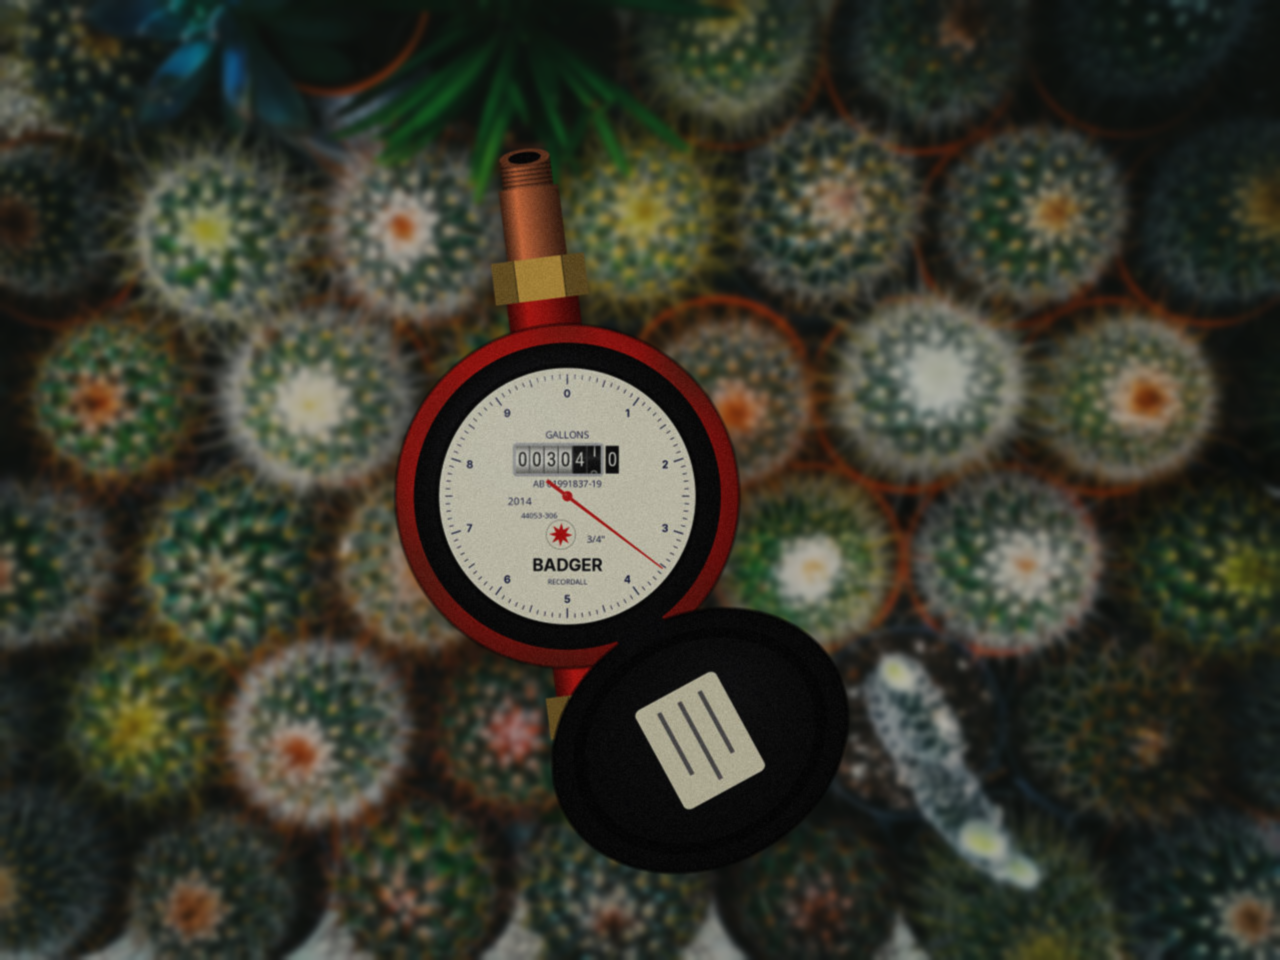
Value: 30413.5 gal
